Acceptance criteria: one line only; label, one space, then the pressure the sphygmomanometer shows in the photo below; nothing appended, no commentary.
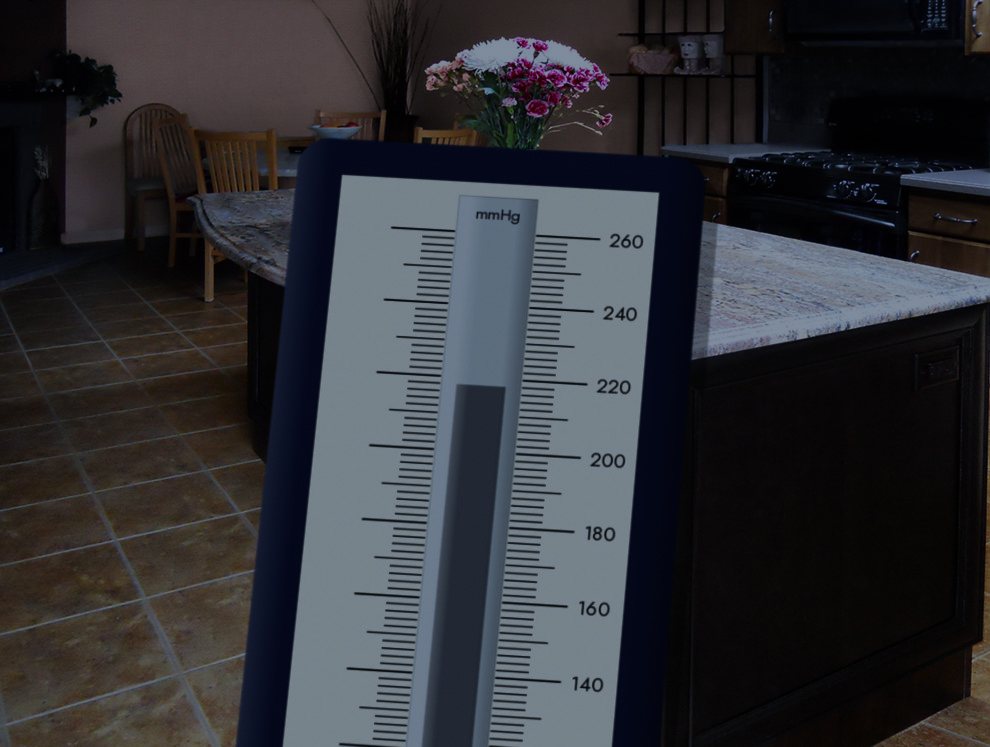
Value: 218 mmHg
